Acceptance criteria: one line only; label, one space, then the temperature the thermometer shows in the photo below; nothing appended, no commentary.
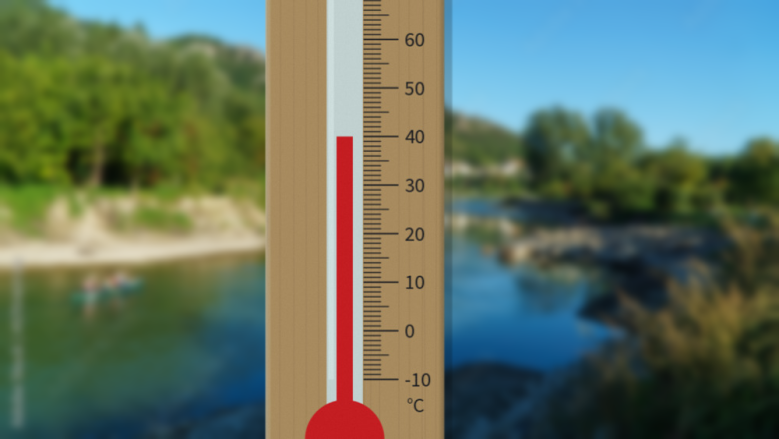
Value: 40 °C
